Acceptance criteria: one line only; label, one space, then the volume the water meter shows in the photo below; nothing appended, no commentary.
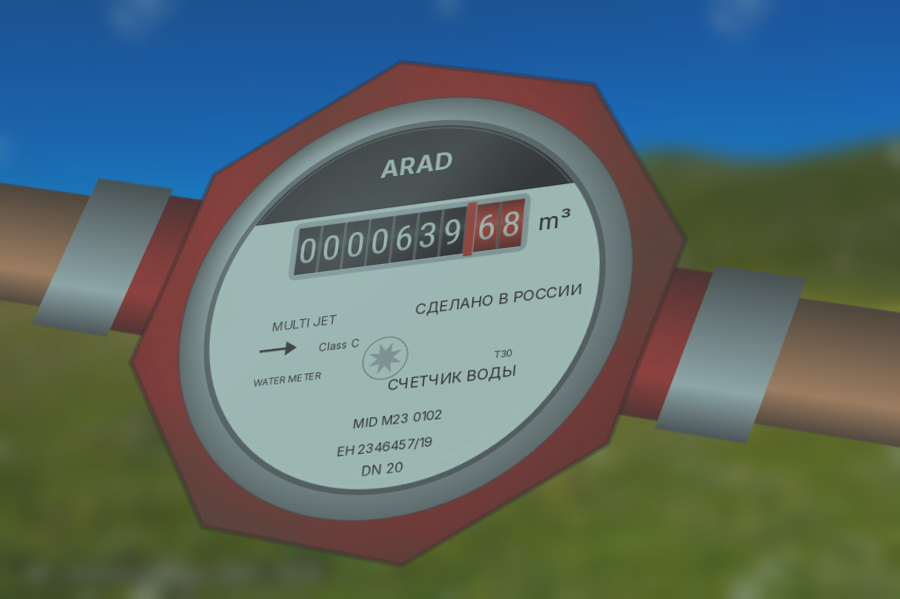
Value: 639.68 m³
